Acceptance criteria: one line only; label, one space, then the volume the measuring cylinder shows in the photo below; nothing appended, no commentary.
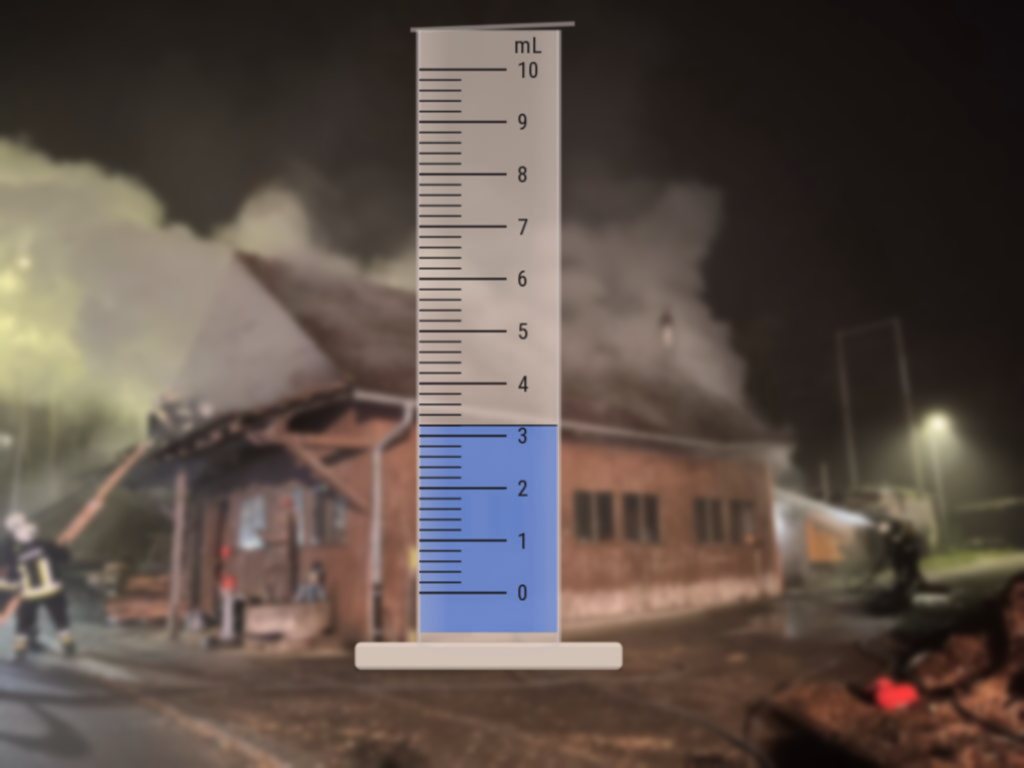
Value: 3.2 mL
